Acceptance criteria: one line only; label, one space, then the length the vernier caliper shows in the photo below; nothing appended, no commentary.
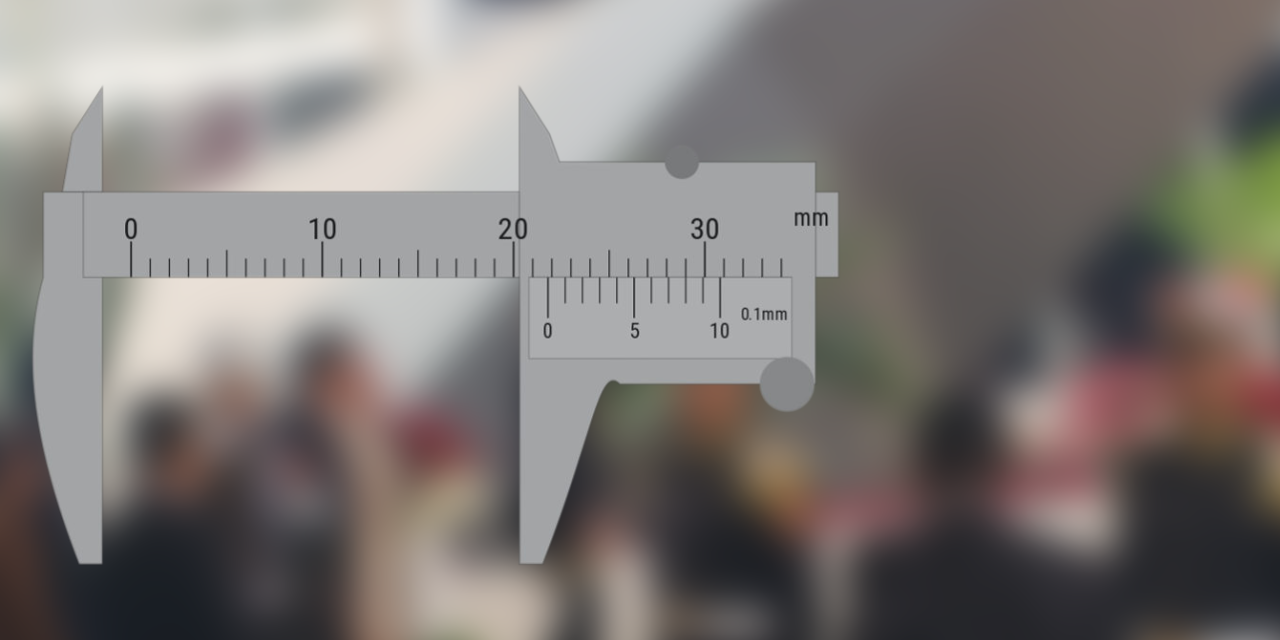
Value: 21.8 mm
